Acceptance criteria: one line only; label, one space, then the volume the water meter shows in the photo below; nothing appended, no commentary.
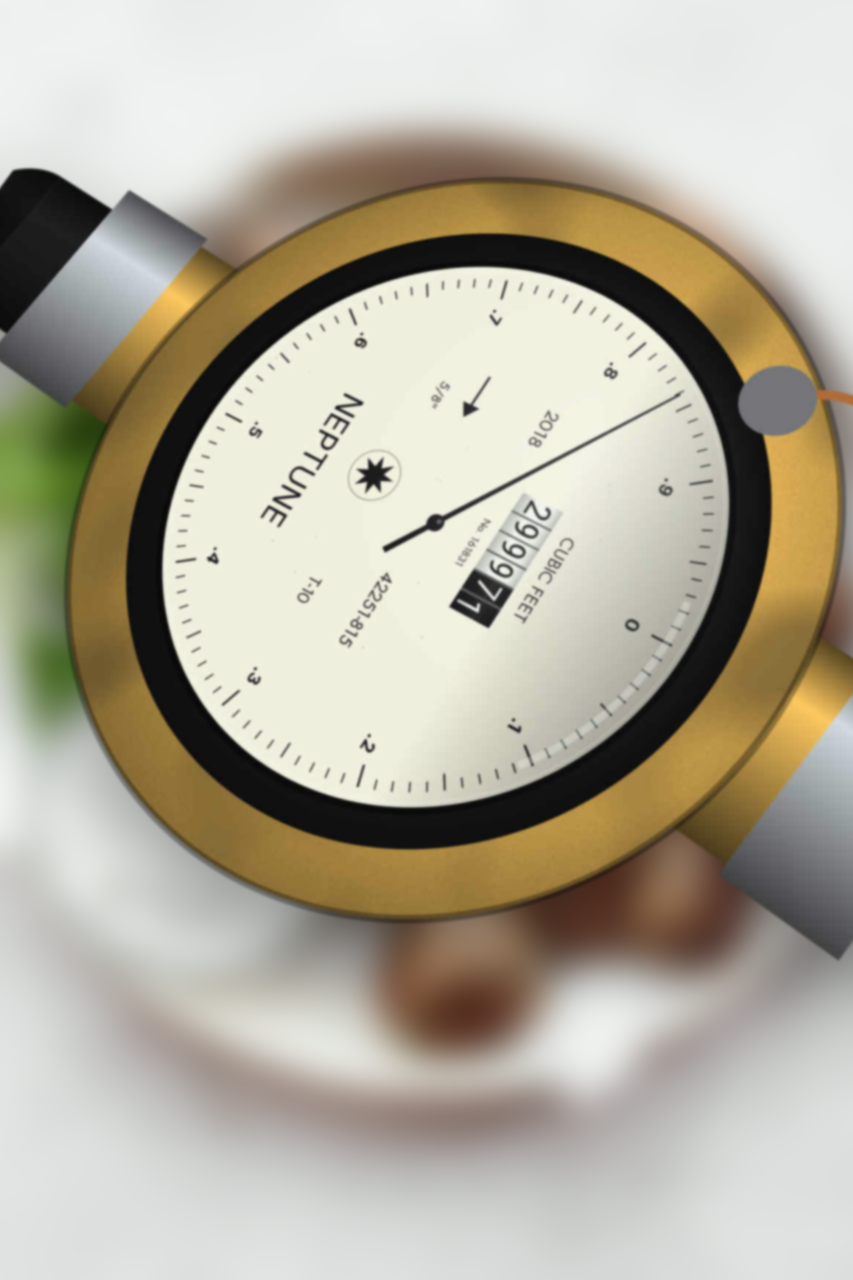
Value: 299970.84 ft³
